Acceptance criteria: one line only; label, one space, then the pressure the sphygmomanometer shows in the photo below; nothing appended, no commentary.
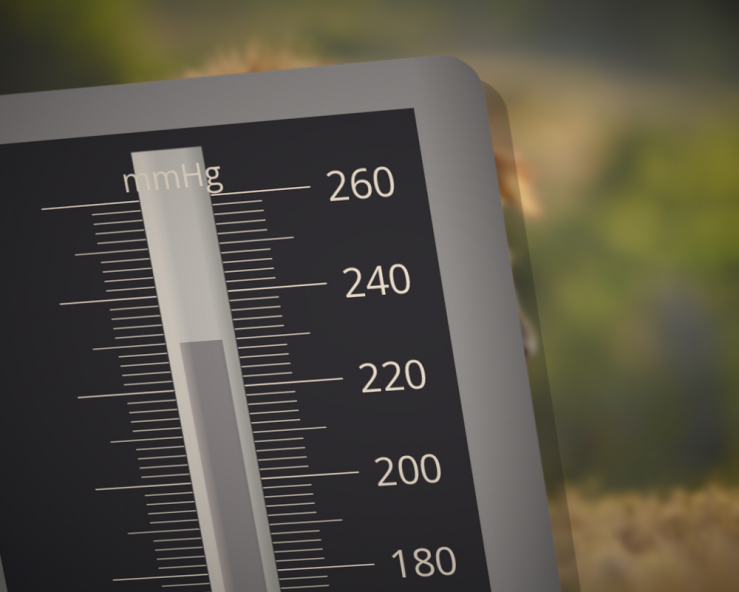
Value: 230 mmHg
